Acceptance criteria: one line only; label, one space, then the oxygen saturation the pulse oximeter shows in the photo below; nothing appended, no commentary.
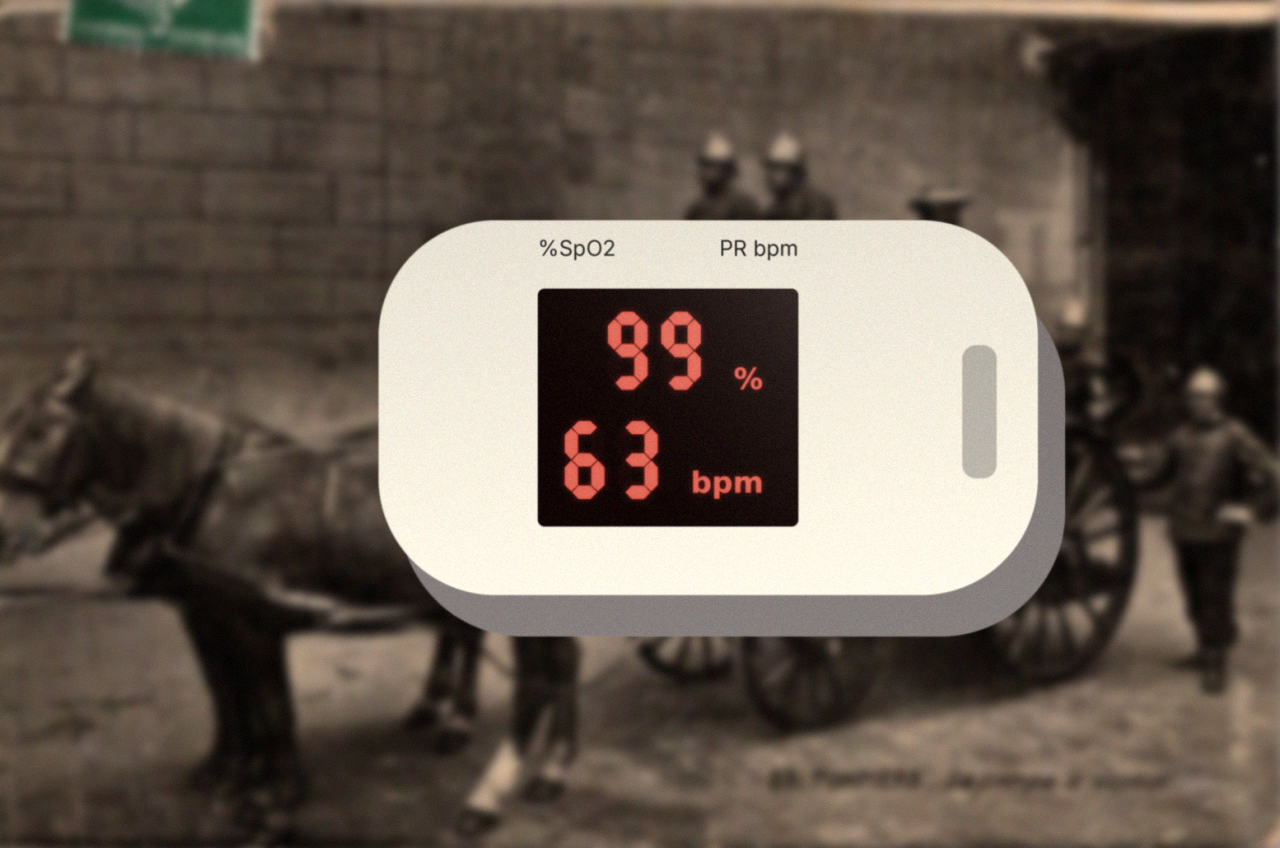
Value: 99 %
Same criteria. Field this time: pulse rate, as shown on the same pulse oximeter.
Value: 63 bpm
